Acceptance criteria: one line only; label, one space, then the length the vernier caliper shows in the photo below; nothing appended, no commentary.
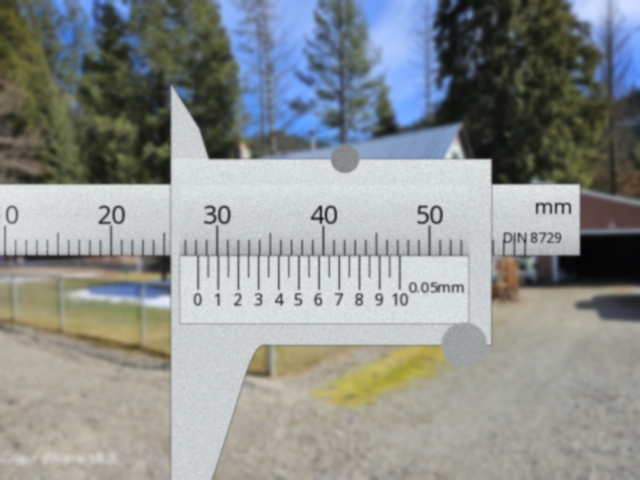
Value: 28.2 mm
